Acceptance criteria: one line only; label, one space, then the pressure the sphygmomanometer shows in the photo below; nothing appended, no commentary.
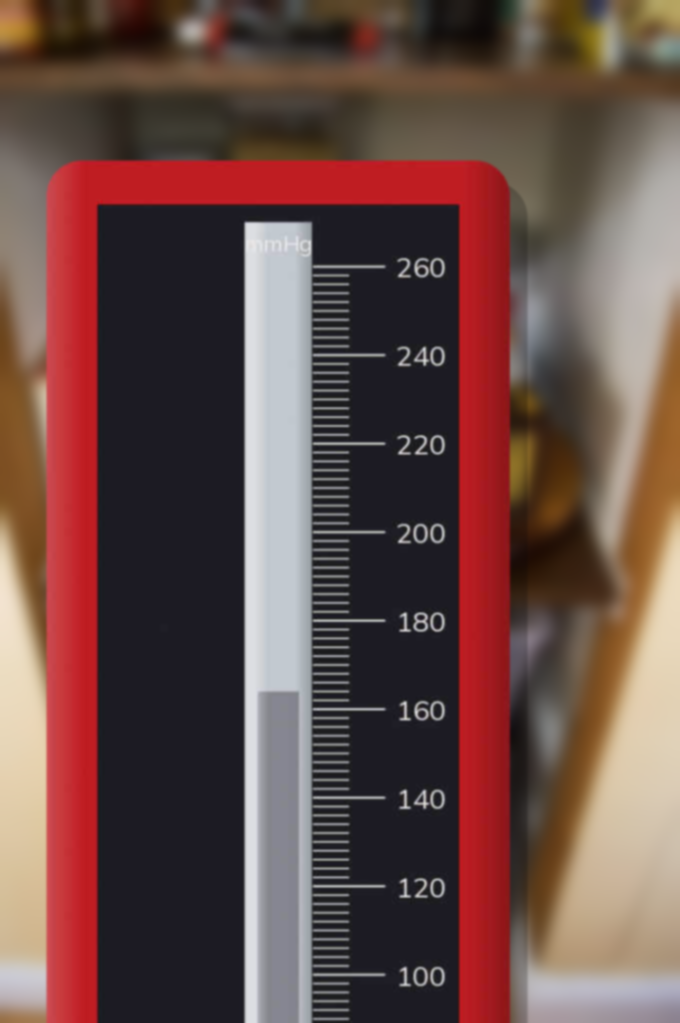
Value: 164 mmHg
